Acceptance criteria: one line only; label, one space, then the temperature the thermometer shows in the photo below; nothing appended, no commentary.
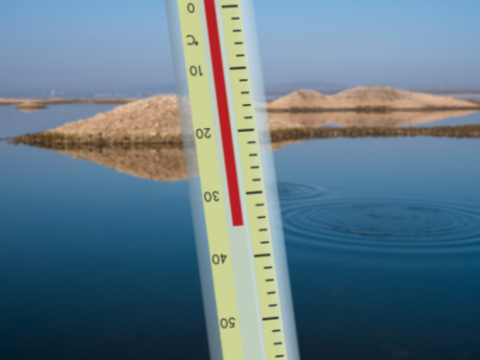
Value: 35 °C
